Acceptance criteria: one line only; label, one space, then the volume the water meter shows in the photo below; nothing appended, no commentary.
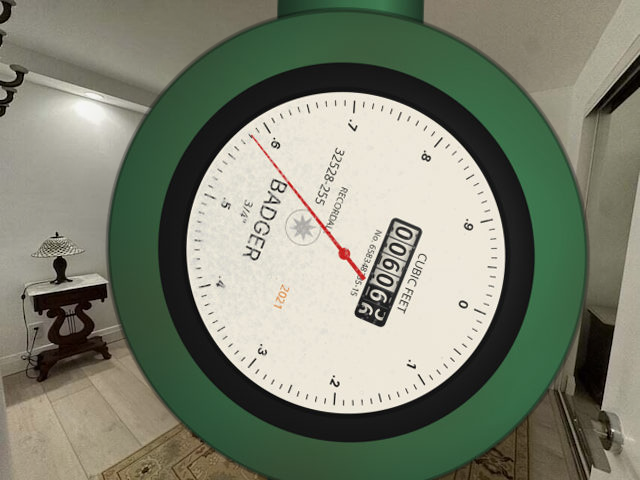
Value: 6065.58 ft³
